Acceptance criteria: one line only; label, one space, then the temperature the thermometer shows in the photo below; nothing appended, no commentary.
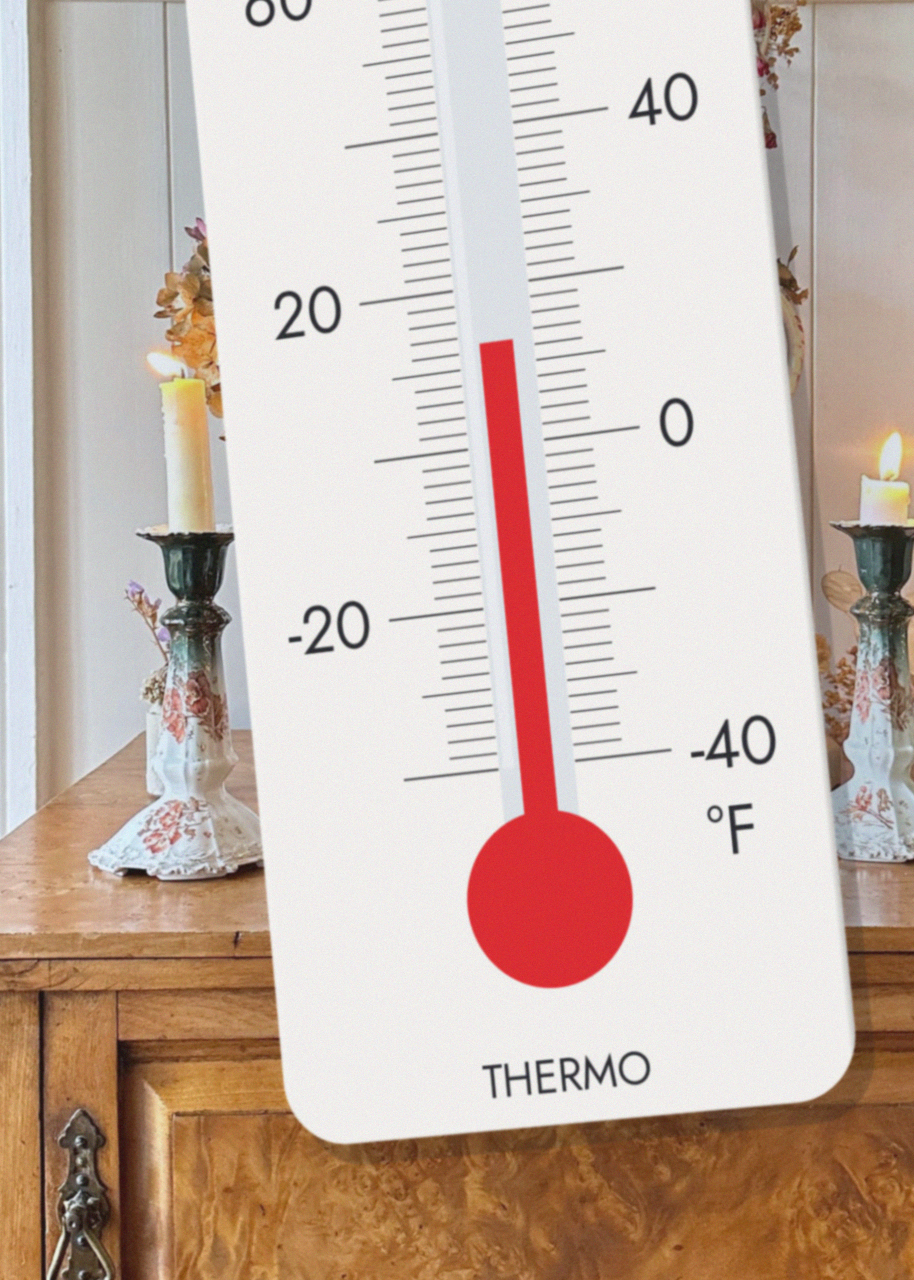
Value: 13 °F
